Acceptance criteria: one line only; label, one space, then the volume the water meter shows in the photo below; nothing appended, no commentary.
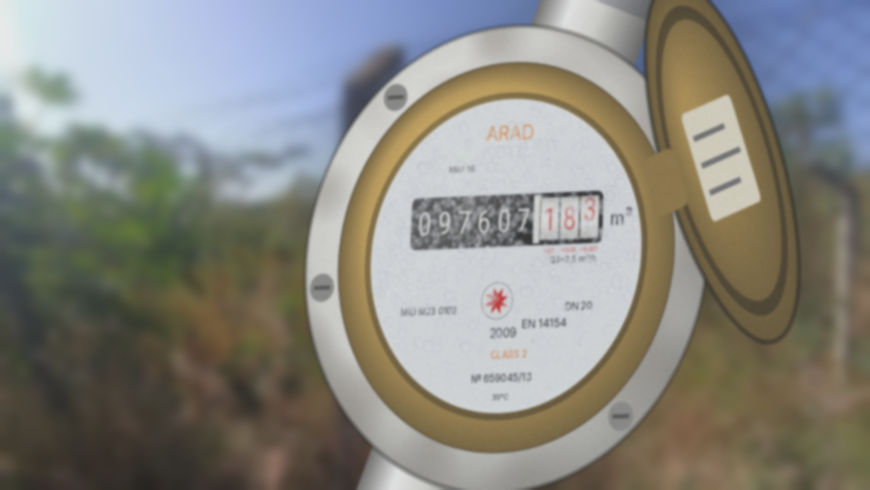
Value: 97607.183 m³
